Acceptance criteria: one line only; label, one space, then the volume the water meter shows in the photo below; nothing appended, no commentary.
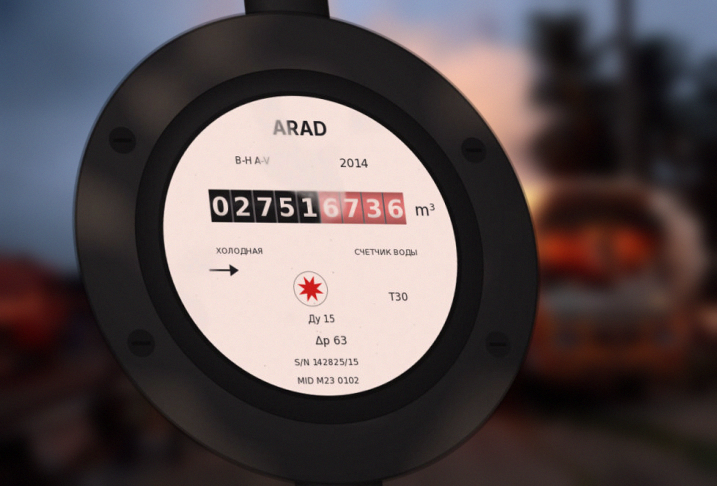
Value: 2751.6736 m³
